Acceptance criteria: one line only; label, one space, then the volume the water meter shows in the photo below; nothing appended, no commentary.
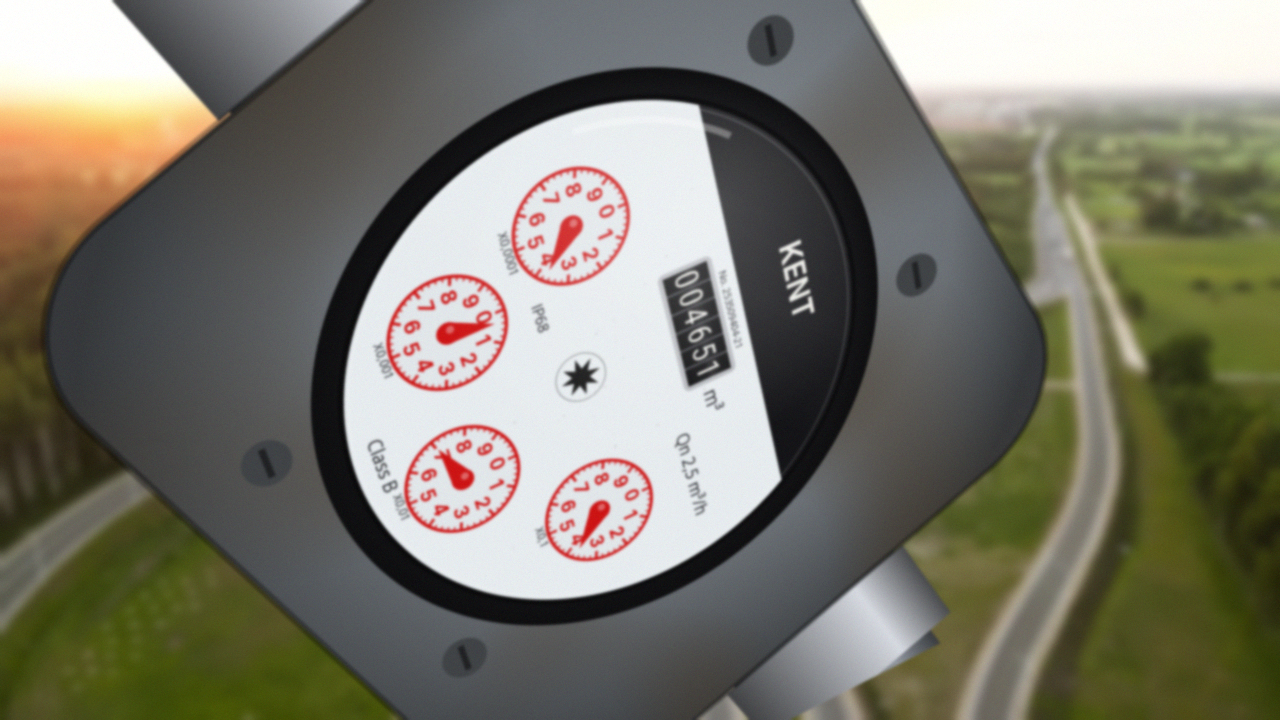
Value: 4651.3703 m³
